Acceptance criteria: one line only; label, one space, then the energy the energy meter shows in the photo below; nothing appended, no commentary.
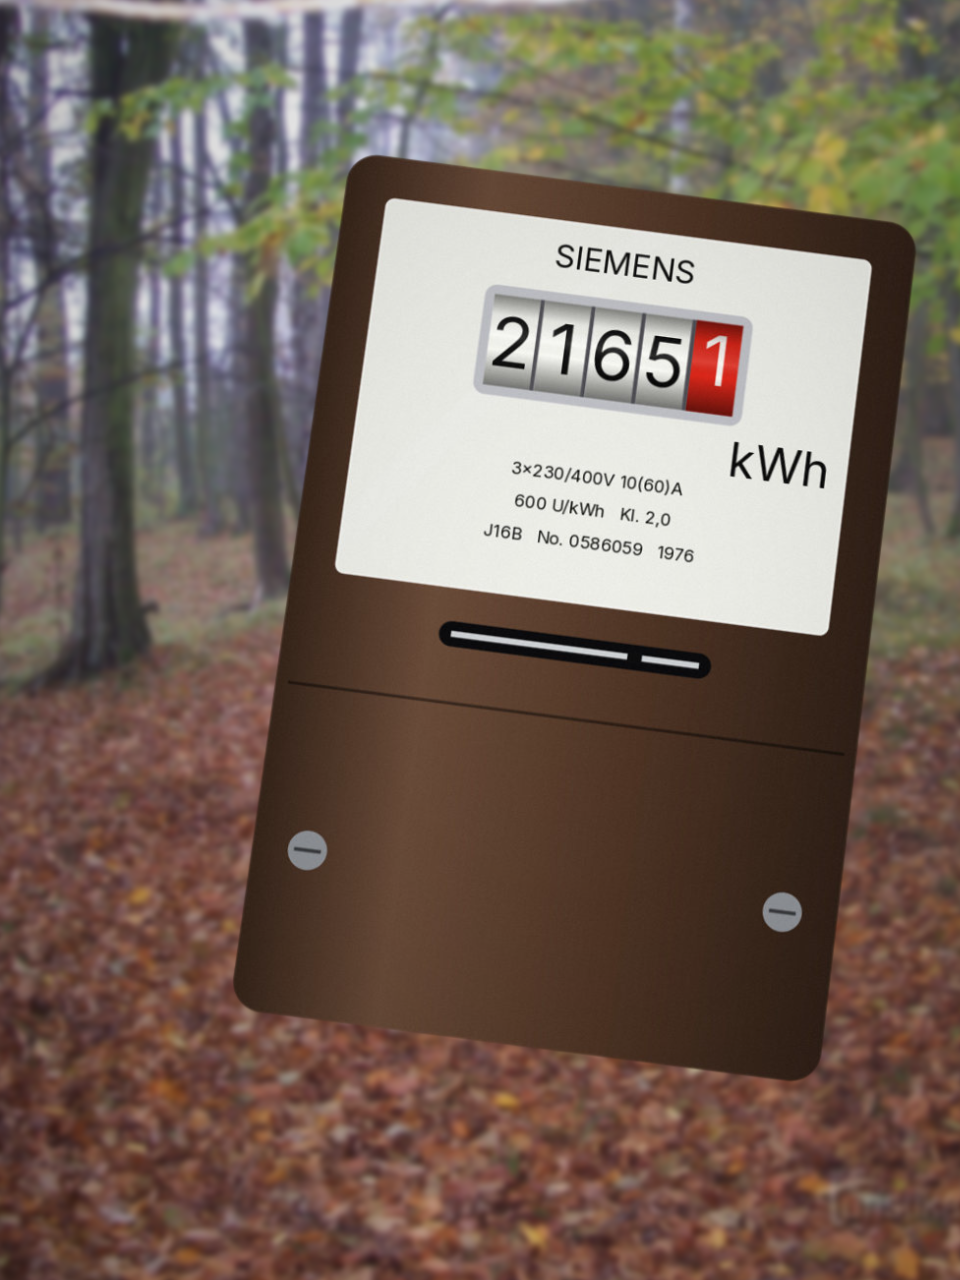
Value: 2165.1 kWh
